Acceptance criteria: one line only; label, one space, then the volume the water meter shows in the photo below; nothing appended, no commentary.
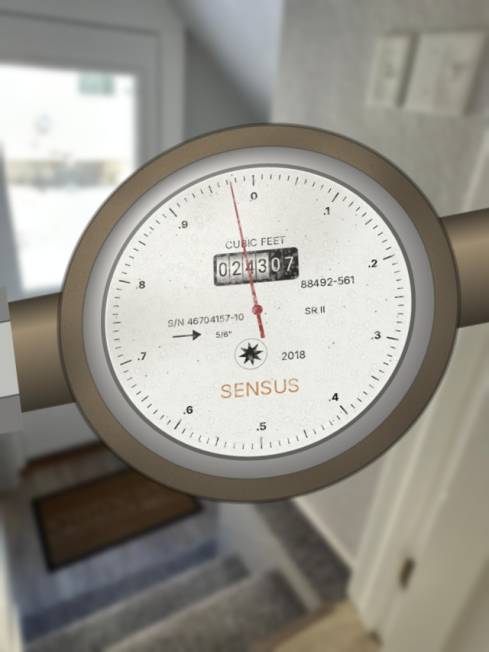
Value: 24306.97 ft³
